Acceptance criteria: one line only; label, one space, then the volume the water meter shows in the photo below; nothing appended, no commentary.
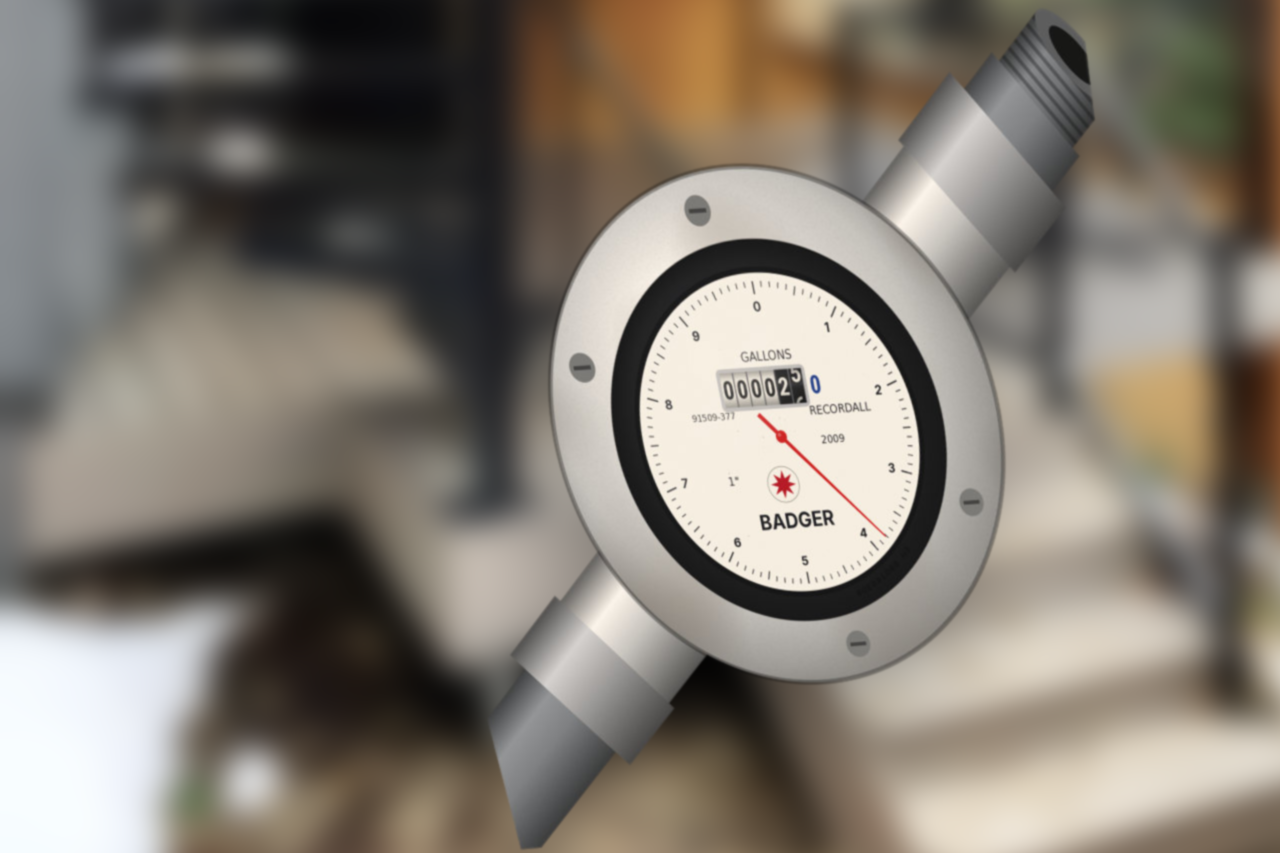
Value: 253.8 gal
